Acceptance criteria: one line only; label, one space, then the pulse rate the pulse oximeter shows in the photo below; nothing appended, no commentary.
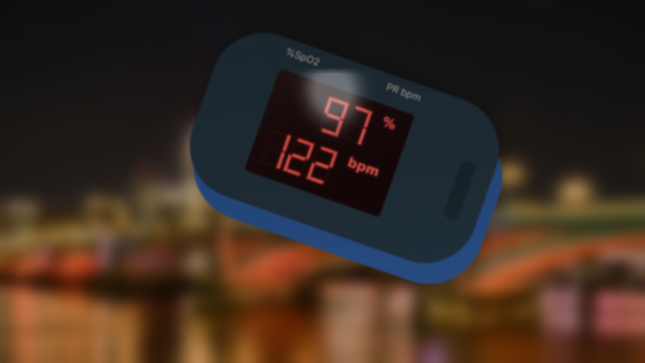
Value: 122 bpm
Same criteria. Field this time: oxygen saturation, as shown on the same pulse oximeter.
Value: 97 %
